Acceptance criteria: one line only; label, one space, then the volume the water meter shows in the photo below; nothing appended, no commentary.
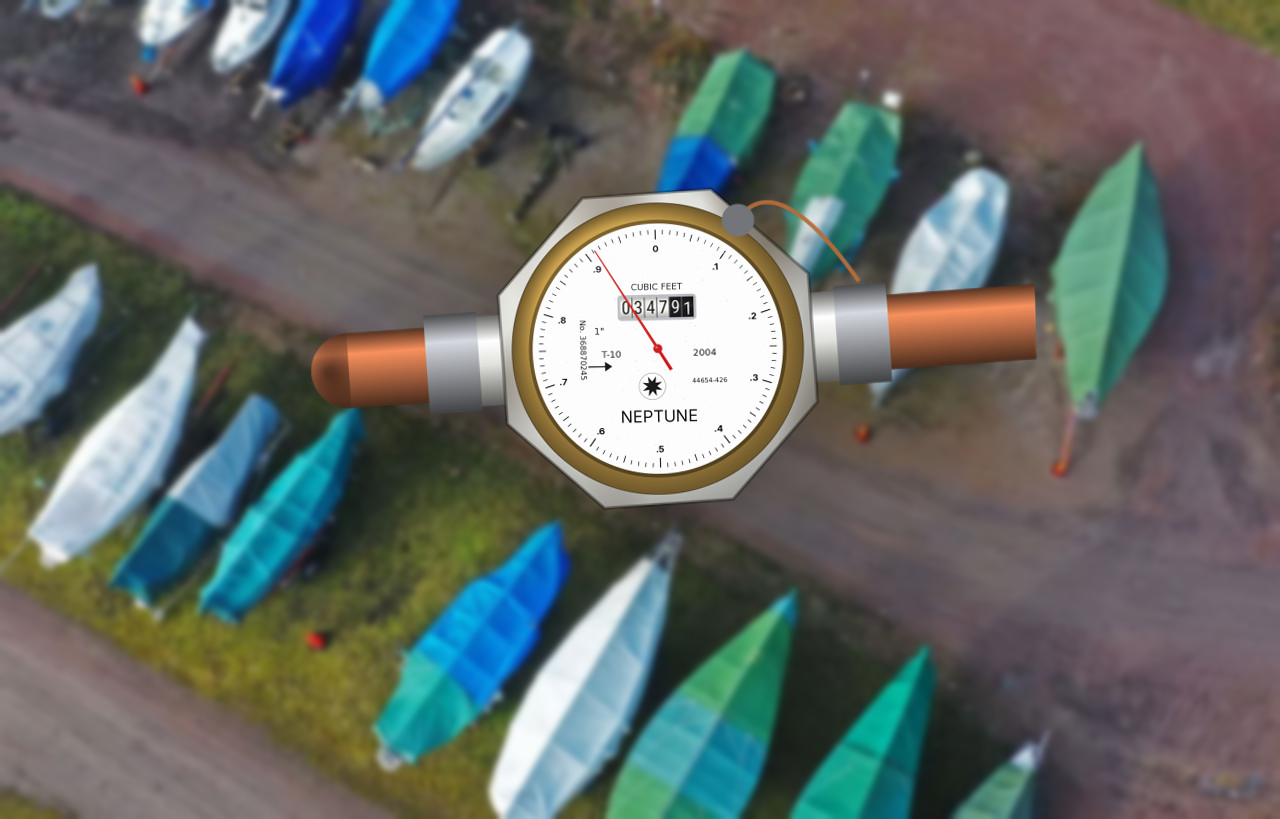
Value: 34790.91 ft³
